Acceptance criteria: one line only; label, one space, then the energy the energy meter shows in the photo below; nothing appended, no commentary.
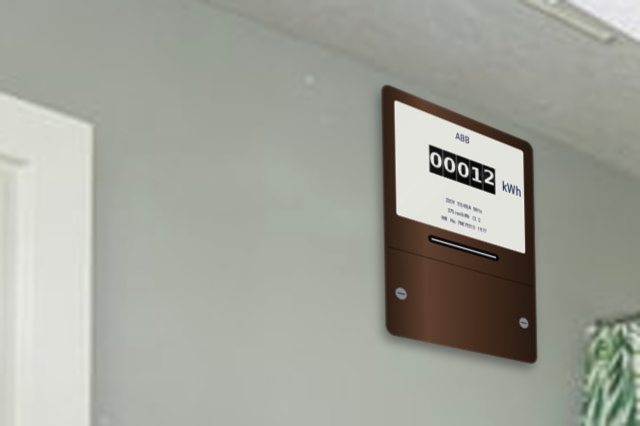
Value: 12 kWh
